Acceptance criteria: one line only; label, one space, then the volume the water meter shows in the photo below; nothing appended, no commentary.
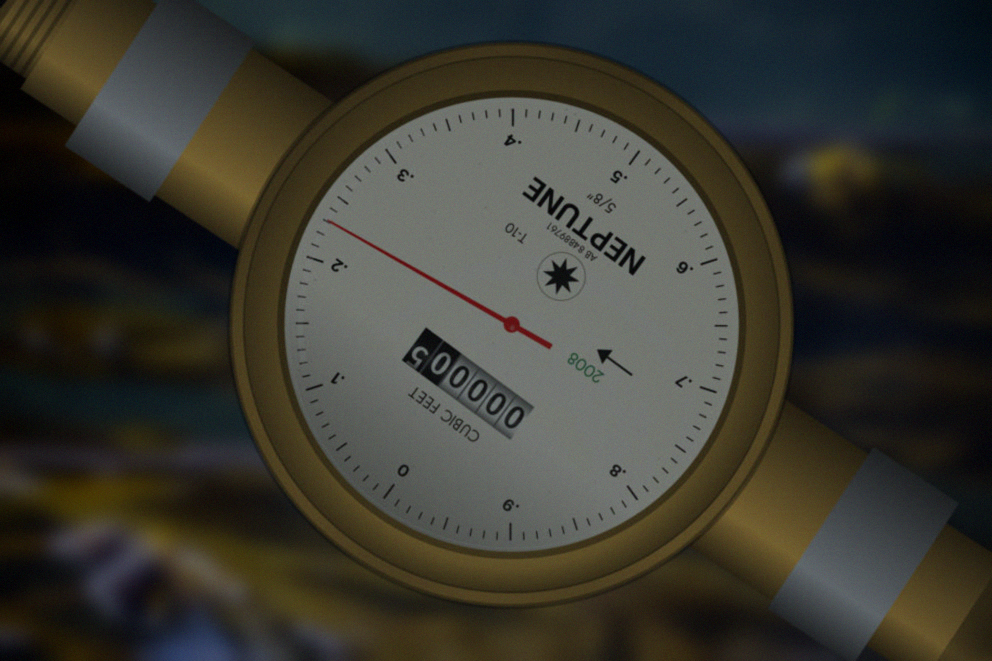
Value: 5.23 ft³
